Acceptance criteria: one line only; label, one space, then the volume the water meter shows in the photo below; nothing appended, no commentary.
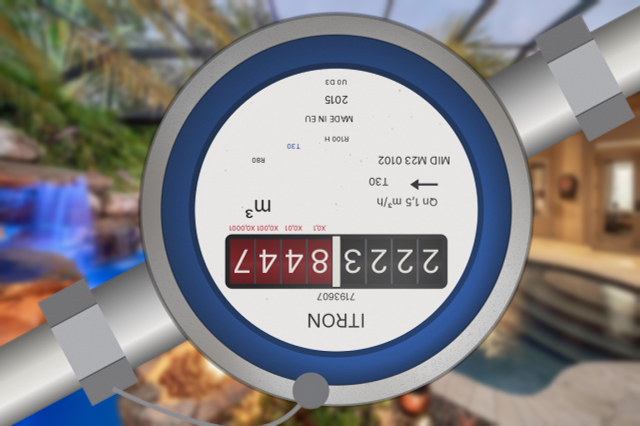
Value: 2223.8447 m³
